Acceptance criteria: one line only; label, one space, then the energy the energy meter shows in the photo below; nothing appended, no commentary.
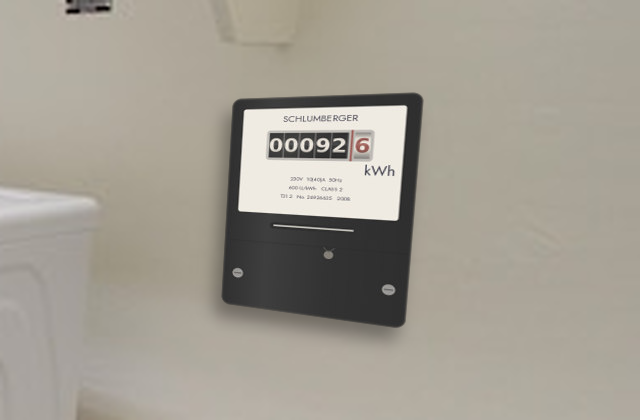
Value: 92.6 kWh
